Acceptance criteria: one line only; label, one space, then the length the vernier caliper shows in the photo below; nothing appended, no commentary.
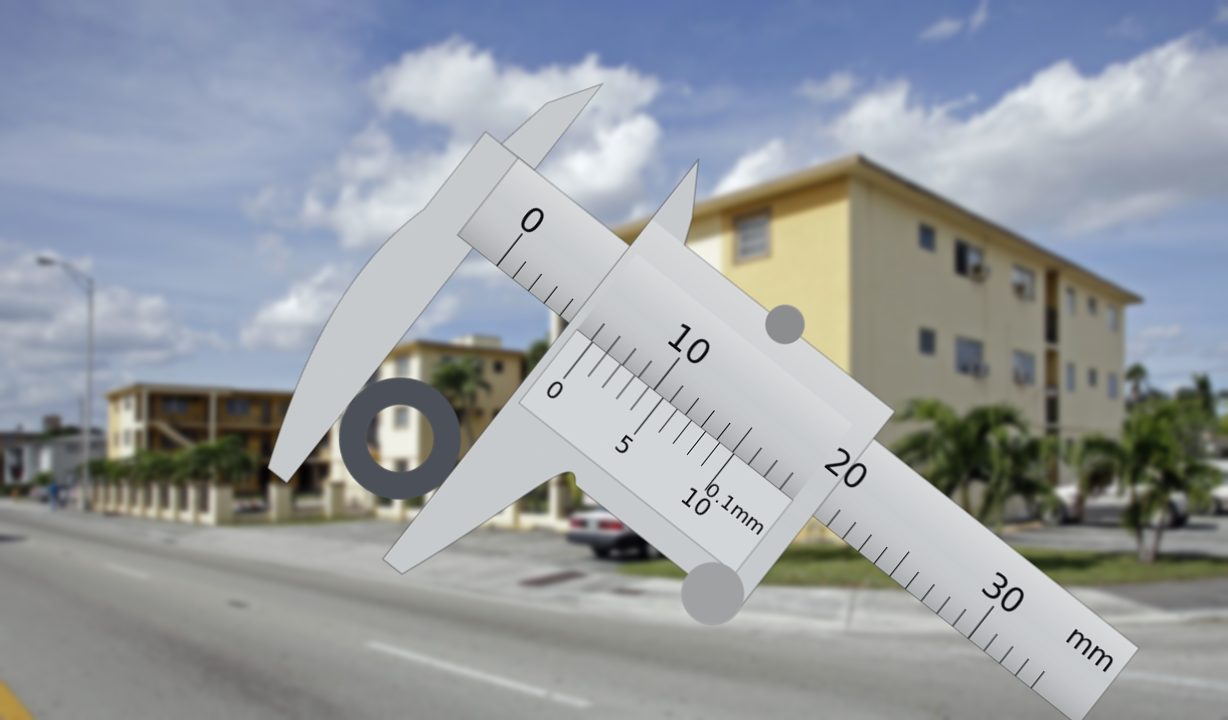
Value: 6.1 mm
